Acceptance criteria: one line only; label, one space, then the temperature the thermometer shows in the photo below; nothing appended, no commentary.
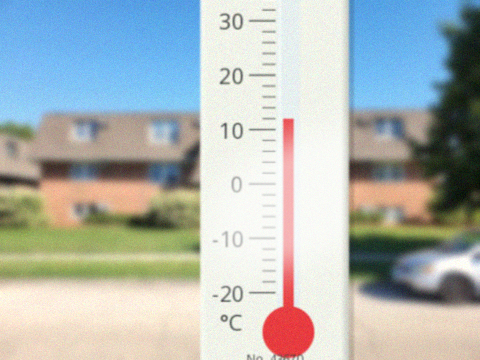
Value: 12 °C
